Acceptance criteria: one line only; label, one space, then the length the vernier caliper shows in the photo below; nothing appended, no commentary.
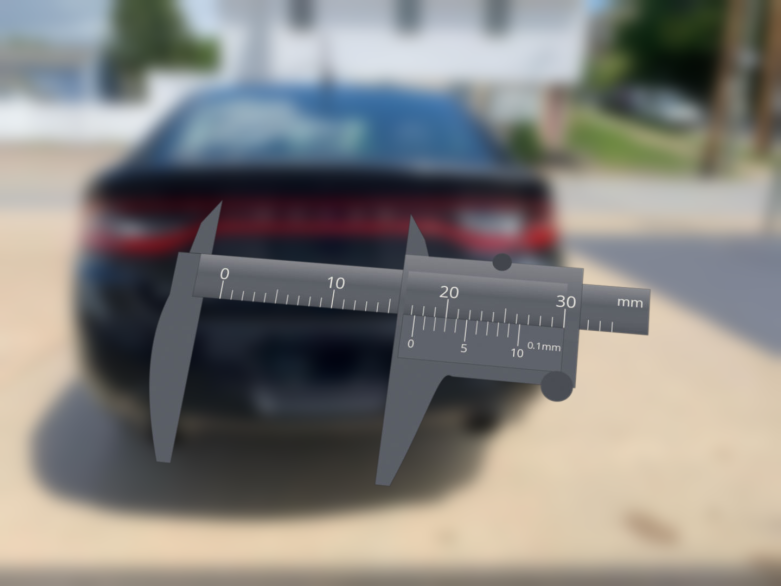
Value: 17.3 mm
